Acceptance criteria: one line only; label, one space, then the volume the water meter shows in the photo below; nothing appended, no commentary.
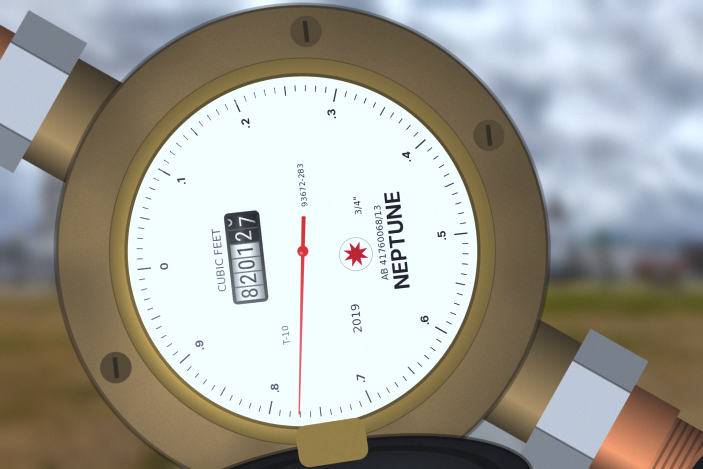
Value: 820126.77 ft³
